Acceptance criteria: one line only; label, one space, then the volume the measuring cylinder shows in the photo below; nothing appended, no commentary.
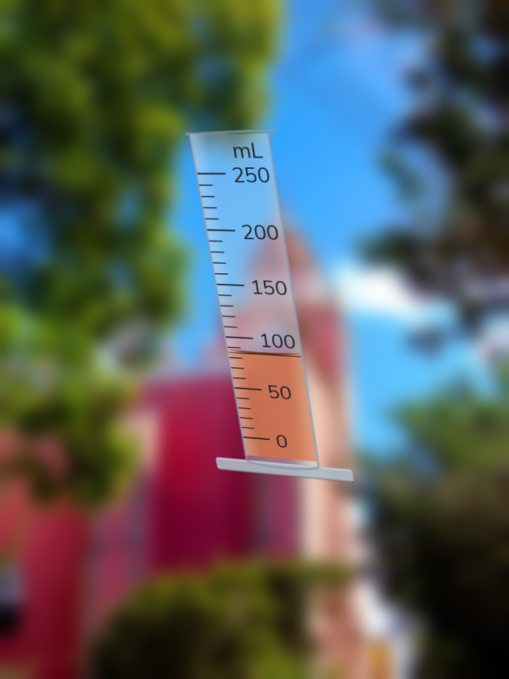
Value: 85 mL
